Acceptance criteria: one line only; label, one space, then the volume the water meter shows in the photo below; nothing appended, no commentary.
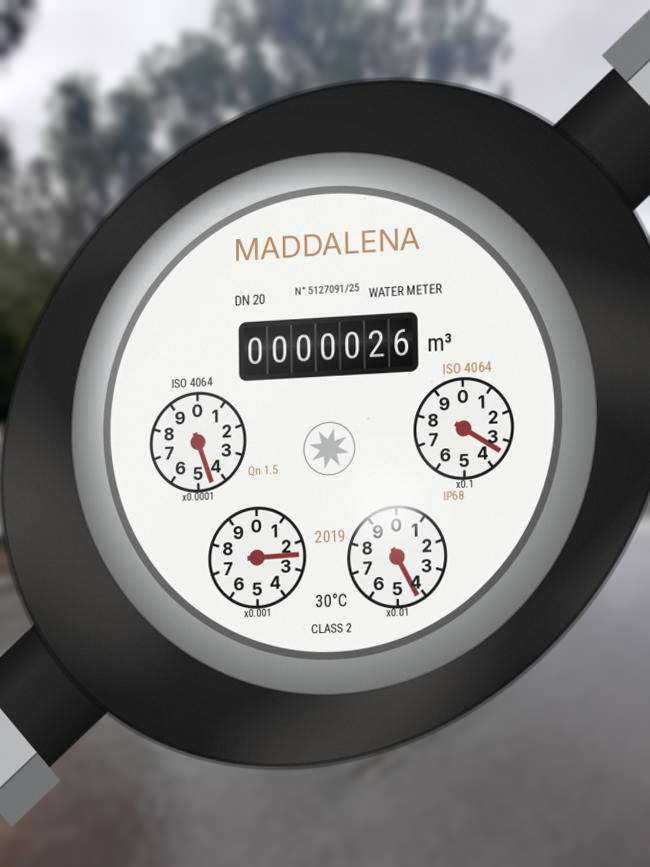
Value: 26.3424 m³
